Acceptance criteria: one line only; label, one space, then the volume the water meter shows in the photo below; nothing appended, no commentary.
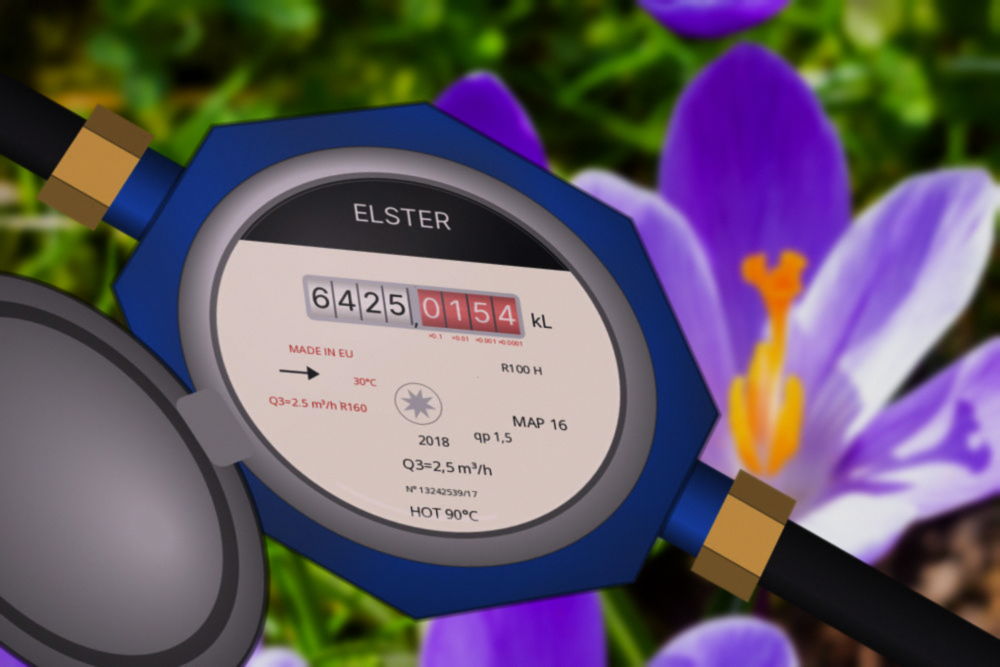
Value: 6425.0154 kL
